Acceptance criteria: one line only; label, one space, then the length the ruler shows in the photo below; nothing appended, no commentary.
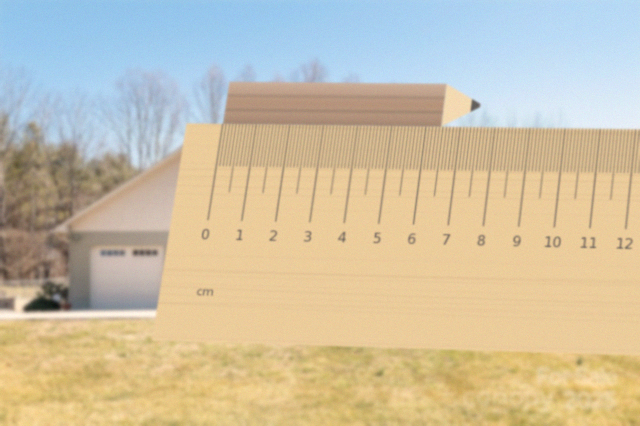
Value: 7.5 cm
